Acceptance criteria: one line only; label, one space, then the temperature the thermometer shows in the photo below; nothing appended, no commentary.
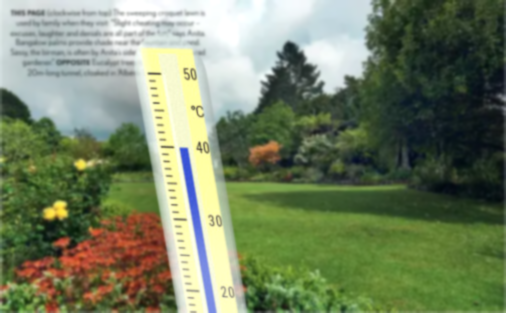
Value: 40 °C
